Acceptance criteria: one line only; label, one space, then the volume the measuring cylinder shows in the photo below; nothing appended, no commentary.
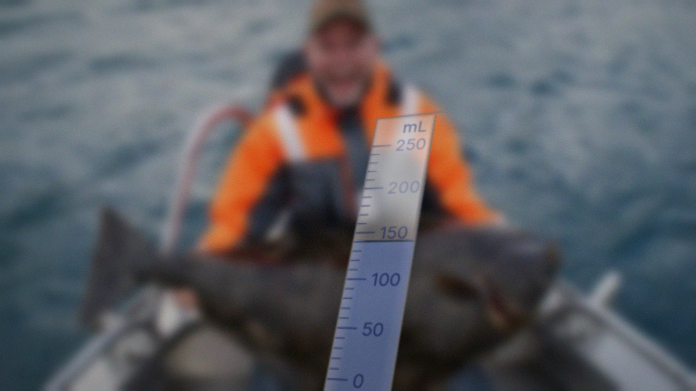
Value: 140 mL
